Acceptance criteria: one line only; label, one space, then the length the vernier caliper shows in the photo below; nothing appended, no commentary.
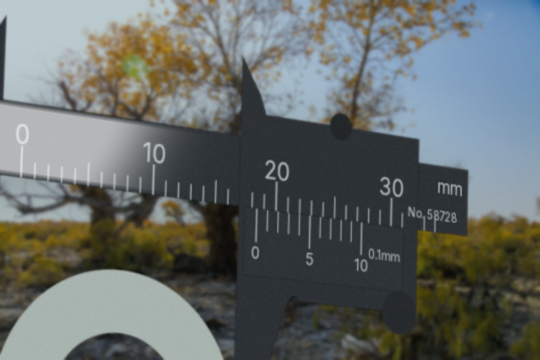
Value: 18.4 mm
